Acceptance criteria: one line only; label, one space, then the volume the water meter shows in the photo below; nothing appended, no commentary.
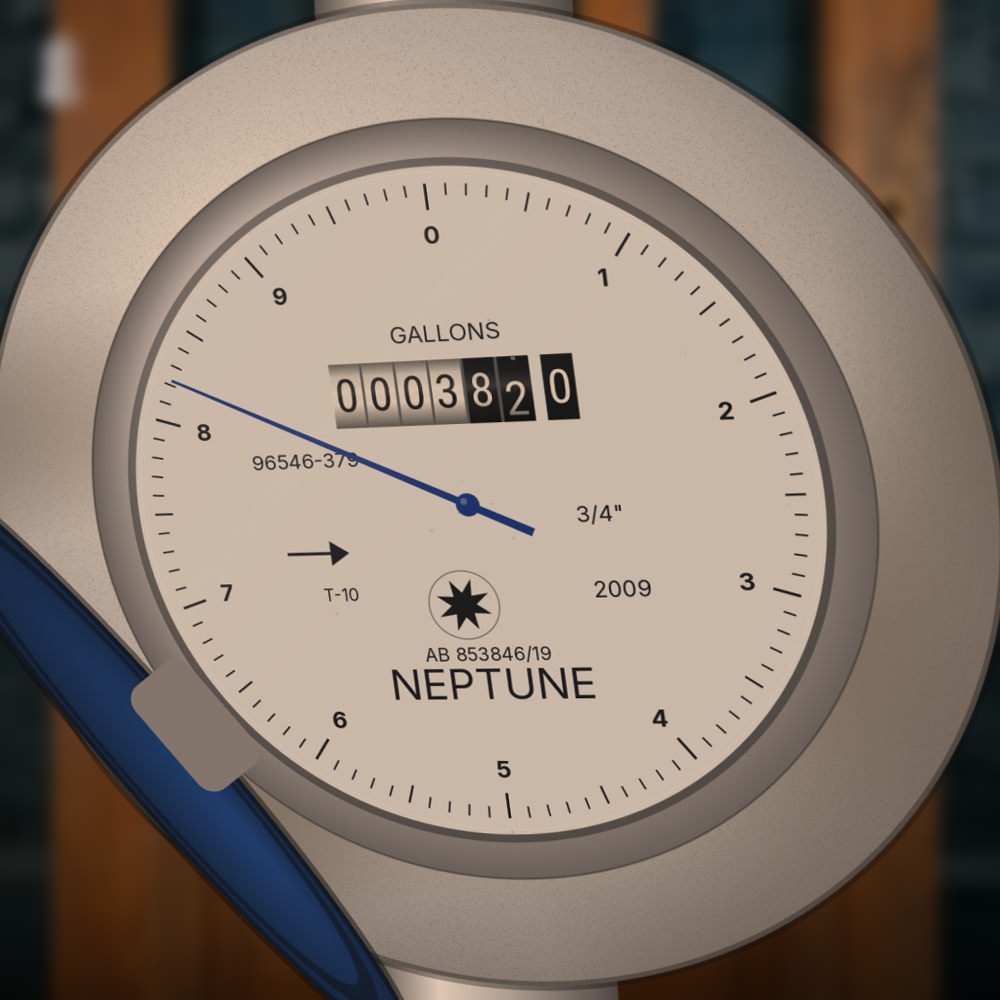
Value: 3818.2 gal
